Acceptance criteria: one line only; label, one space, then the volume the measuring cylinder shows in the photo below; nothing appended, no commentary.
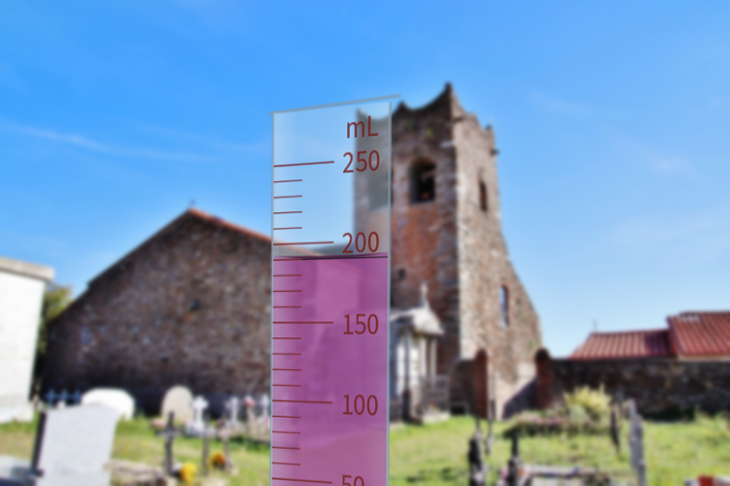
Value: 190 mL
